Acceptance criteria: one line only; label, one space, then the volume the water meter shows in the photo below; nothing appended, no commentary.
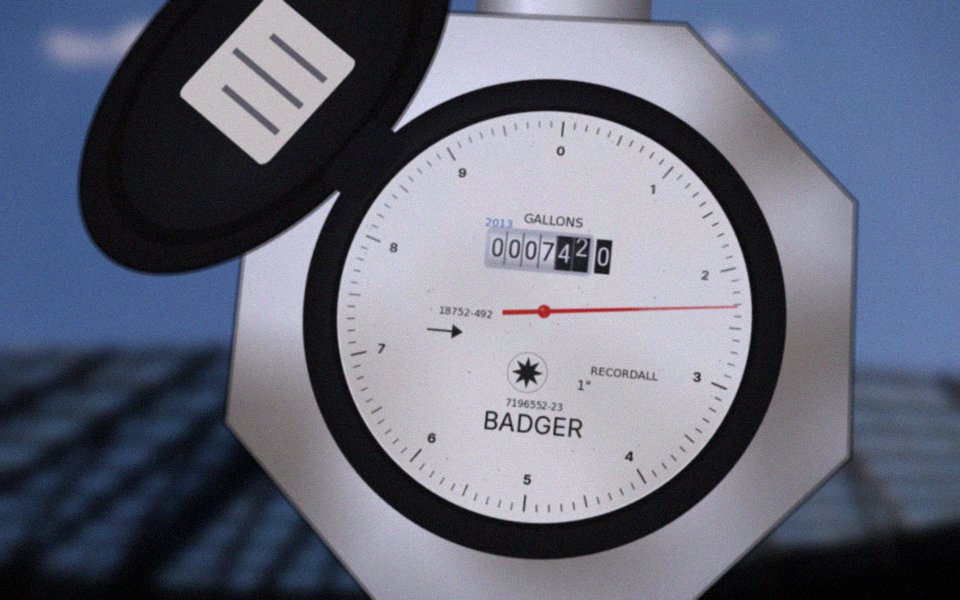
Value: 7422.3 gal
